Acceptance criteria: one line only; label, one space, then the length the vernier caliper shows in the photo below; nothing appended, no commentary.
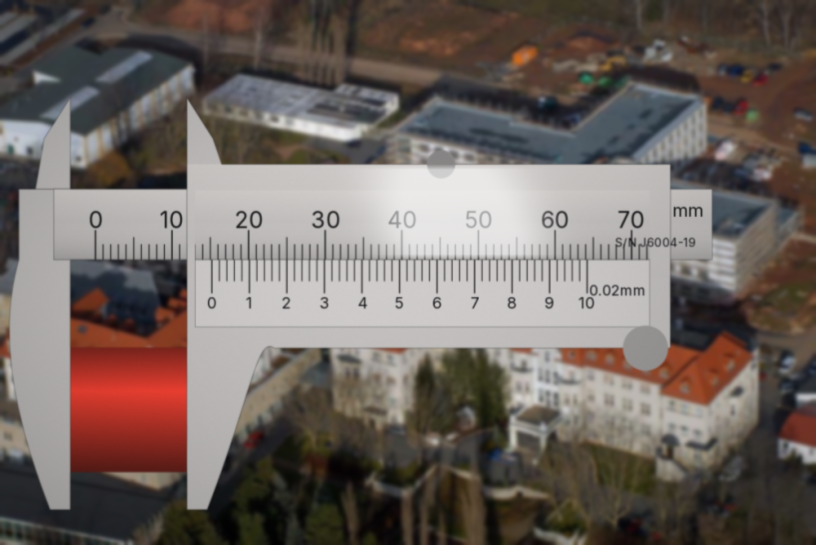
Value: 15.2 mm
